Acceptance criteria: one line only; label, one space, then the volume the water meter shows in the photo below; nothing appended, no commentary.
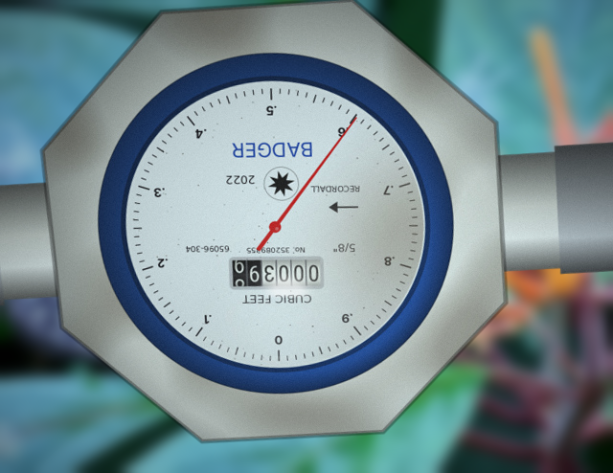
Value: 398.60 ft³
